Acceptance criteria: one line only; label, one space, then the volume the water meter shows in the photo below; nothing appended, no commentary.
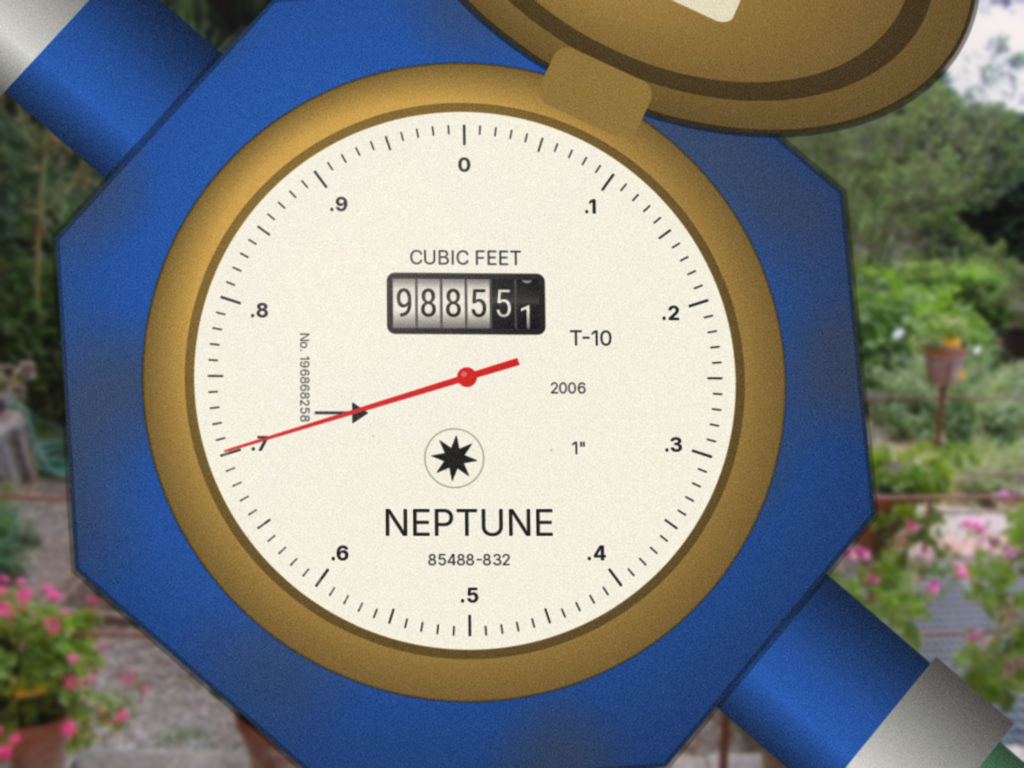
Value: 988550.70 ft³
